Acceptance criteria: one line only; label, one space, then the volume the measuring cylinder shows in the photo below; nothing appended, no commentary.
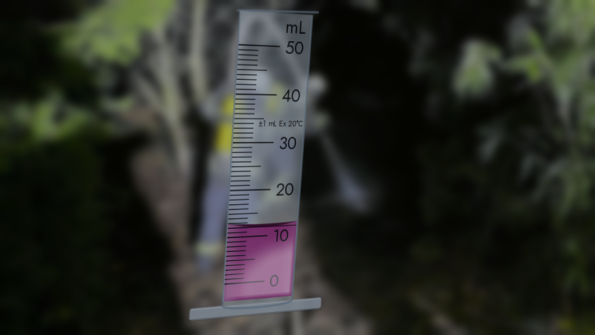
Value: 12 mL
